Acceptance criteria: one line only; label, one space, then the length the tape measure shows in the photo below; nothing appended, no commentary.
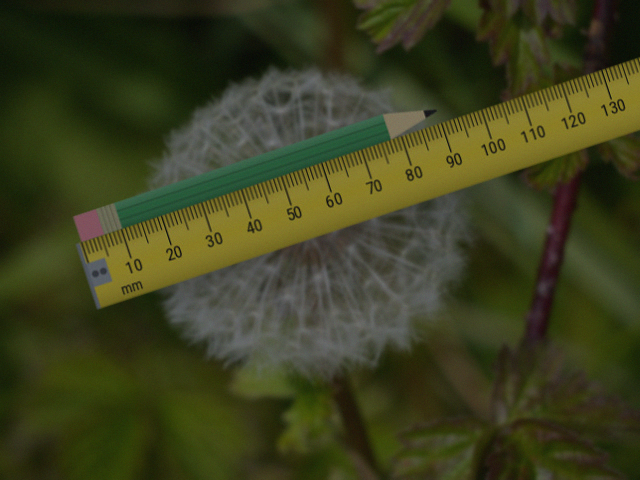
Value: 90 mm
